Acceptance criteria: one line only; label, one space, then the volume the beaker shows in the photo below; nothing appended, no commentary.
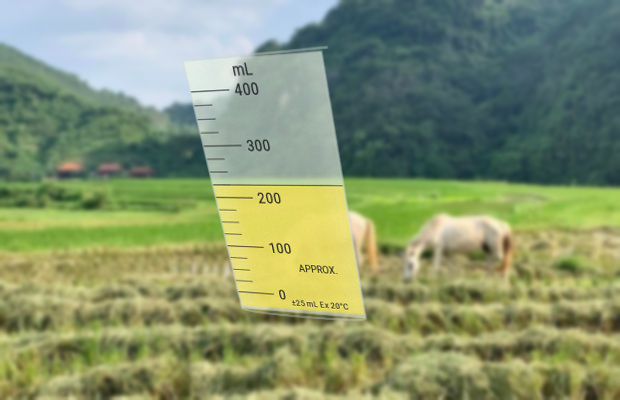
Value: 225 mL
